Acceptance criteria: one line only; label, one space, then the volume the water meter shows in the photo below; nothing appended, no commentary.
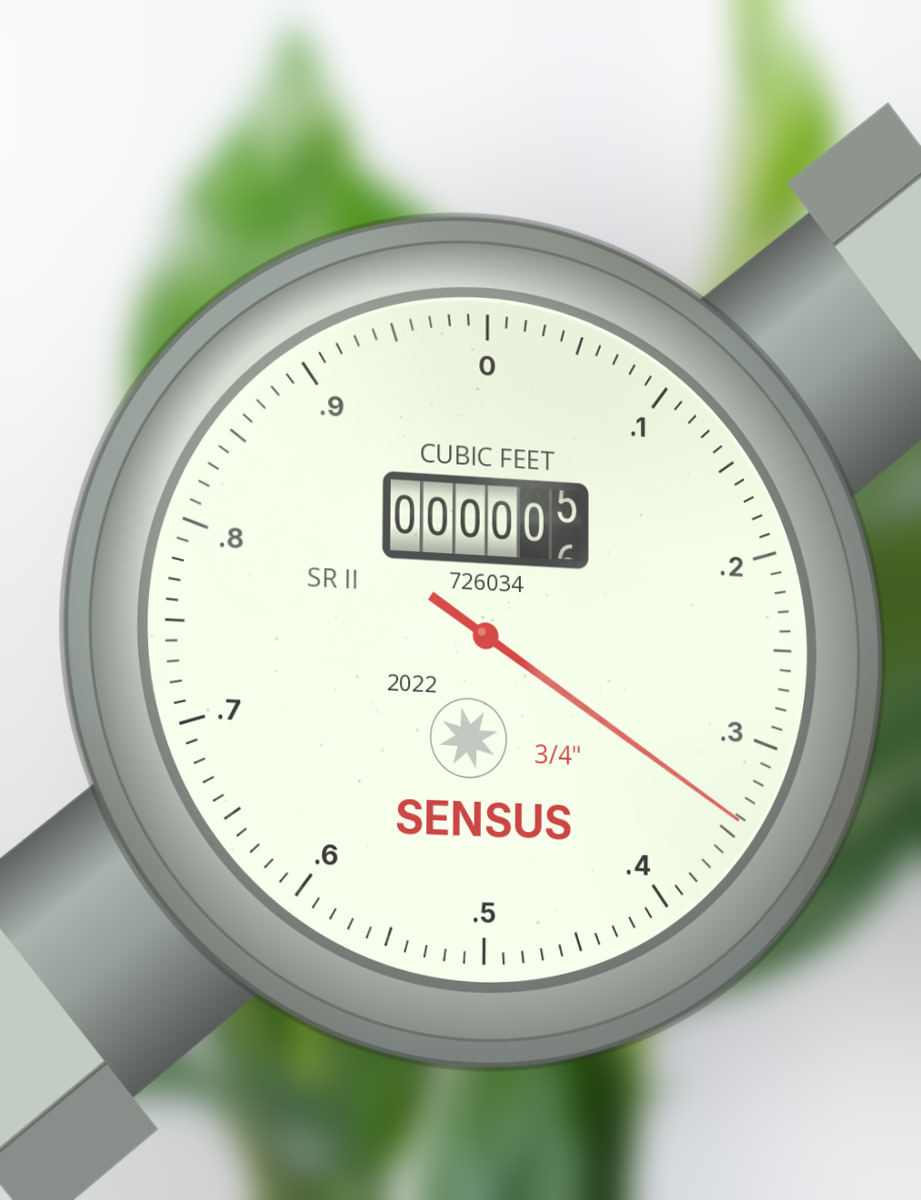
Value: 5.34 ft³
